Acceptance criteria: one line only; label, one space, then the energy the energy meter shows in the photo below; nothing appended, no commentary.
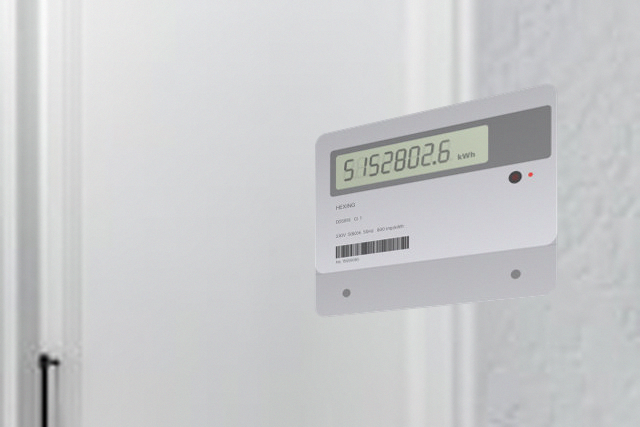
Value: 5152802.6 kWh
